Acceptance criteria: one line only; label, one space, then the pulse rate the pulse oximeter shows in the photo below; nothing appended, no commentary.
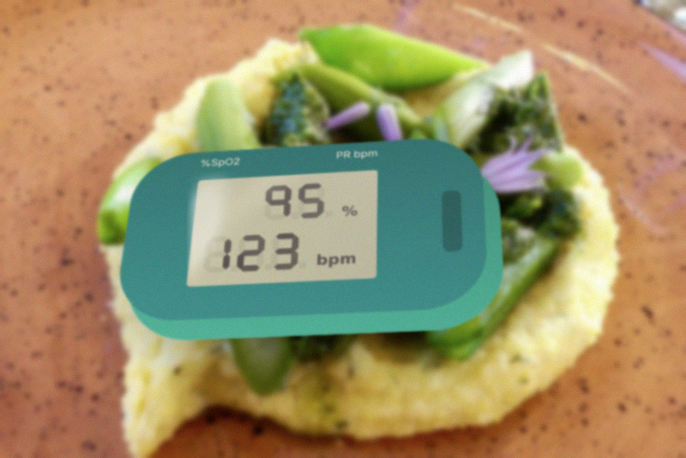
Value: 123 bpm
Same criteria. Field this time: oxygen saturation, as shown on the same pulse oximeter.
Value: 95 %
